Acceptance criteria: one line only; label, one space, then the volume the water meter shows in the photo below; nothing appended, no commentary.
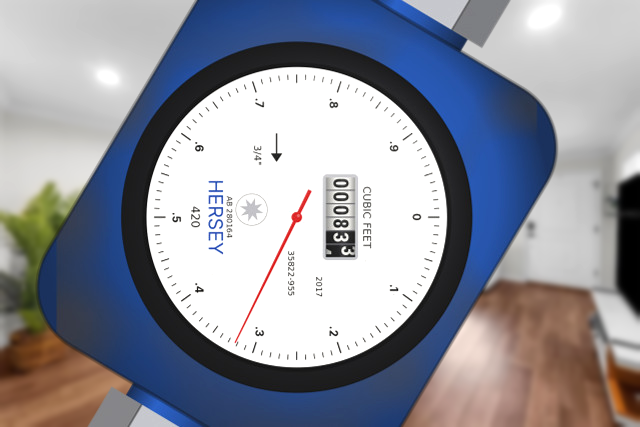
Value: 833.32 ft³
